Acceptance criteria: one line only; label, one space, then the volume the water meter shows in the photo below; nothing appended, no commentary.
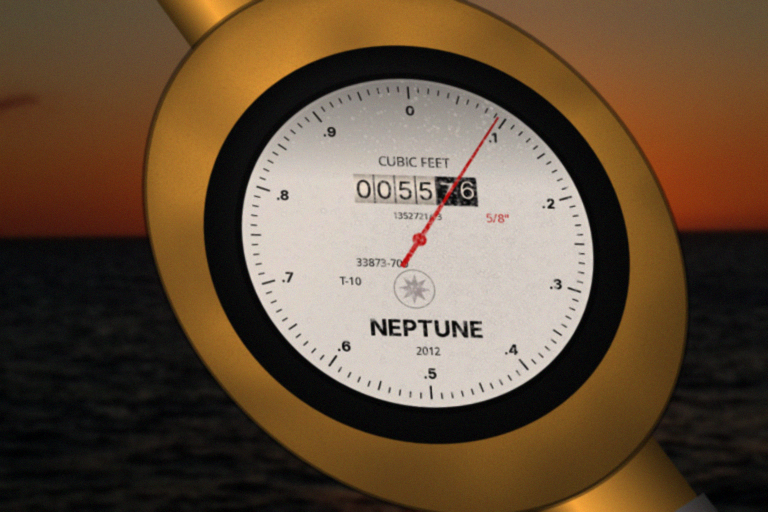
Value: 5576.09 ft³
